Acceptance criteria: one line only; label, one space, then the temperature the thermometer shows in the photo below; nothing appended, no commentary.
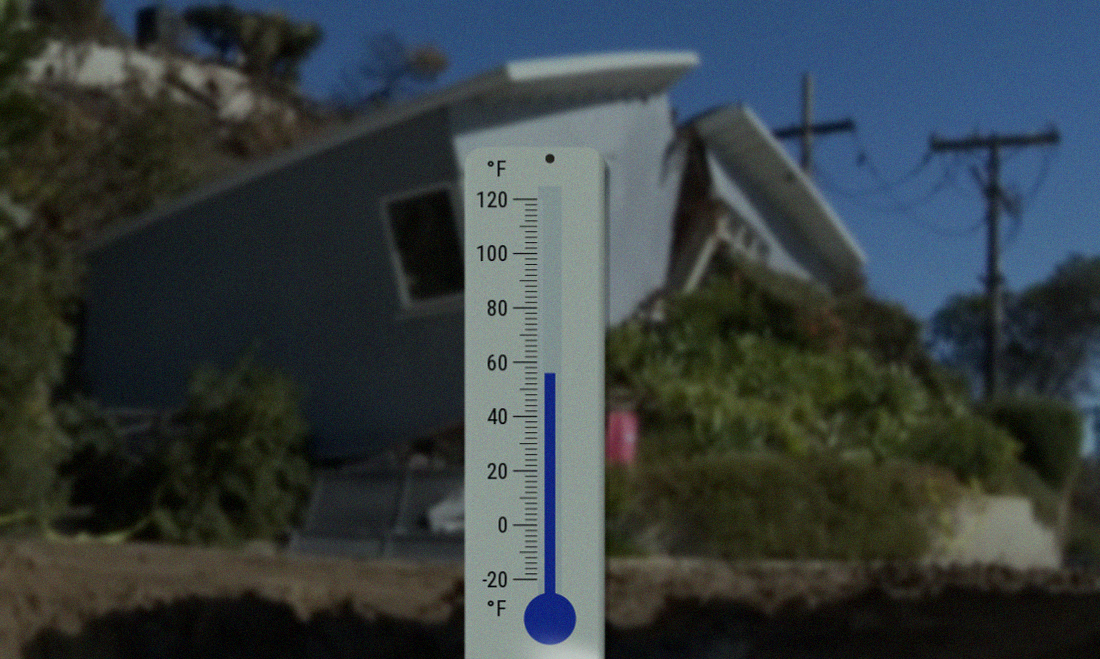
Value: 56 °F
